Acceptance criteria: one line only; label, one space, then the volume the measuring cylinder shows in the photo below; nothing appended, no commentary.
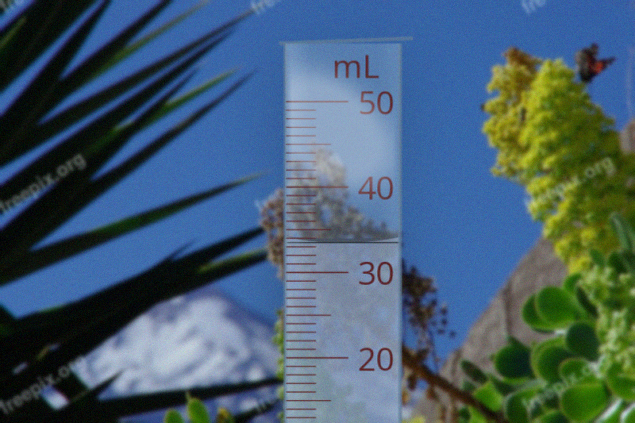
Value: 33.5 mL
